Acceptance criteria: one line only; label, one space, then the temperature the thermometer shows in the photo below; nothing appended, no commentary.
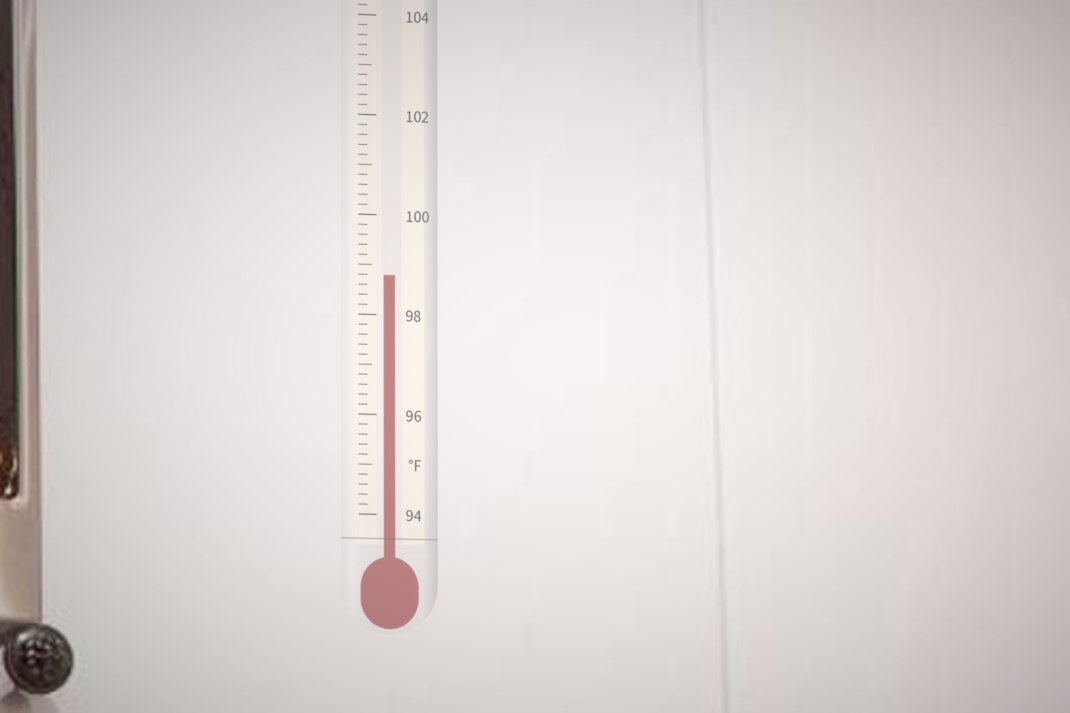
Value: 98.8 °F
